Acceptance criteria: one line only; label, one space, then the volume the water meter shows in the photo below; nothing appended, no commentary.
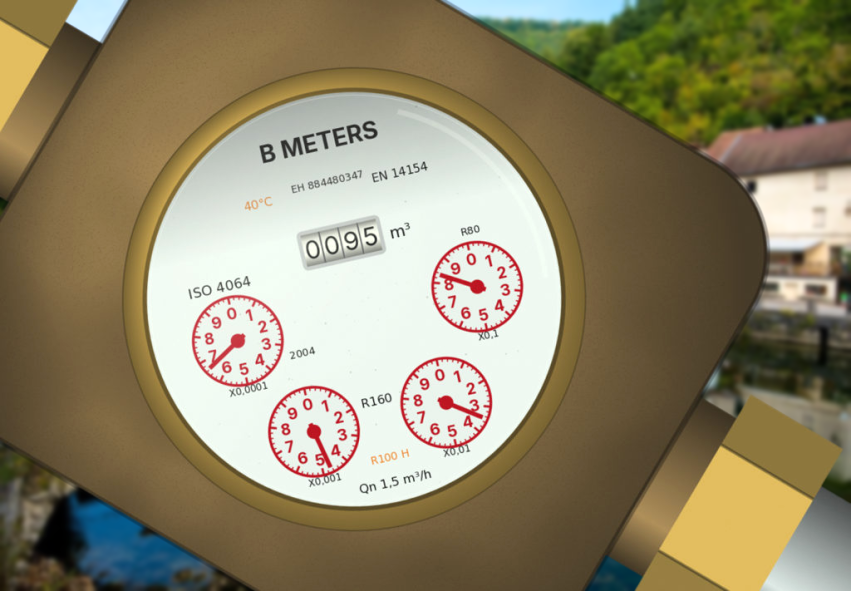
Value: 95.8346 m³
